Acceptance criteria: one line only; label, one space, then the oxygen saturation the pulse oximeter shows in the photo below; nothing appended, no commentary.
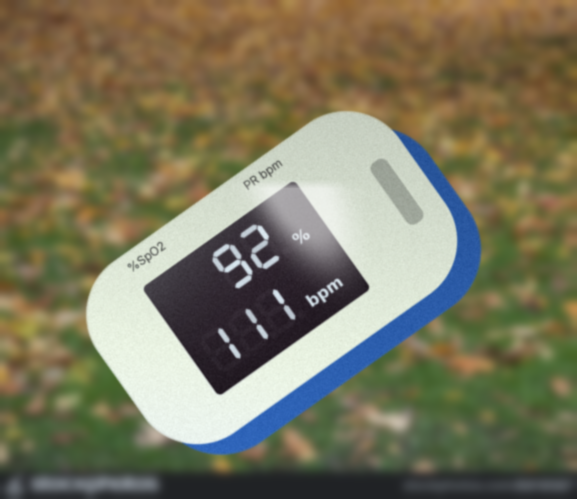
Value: 92 %
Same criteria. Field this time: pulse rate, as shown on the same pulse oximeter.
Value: 111 bpm
